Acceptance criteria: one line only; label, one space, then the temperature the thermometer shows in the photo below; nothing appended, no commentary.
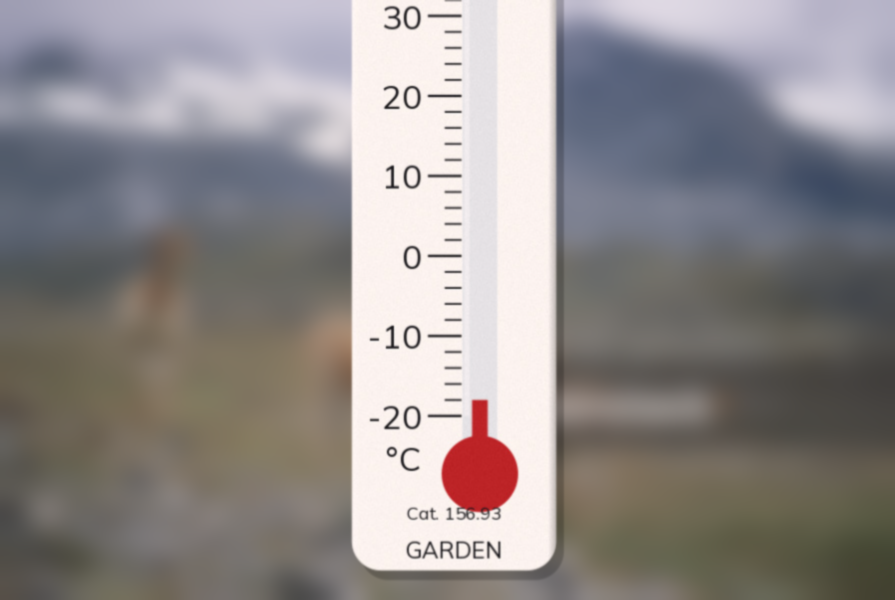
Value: -18 °C
